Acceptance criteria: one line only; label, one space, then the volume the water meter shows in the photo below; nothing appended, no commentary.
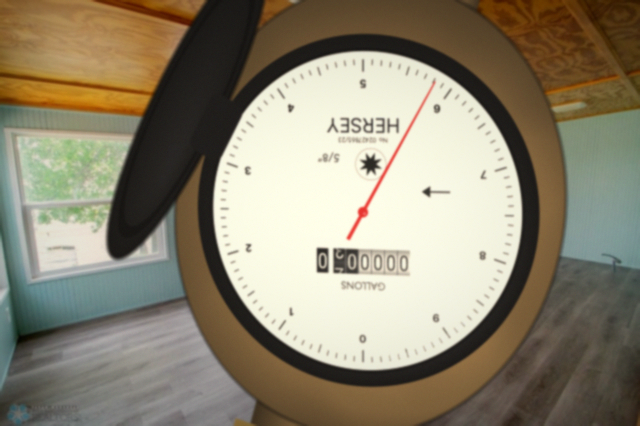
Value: 25.8 gal
